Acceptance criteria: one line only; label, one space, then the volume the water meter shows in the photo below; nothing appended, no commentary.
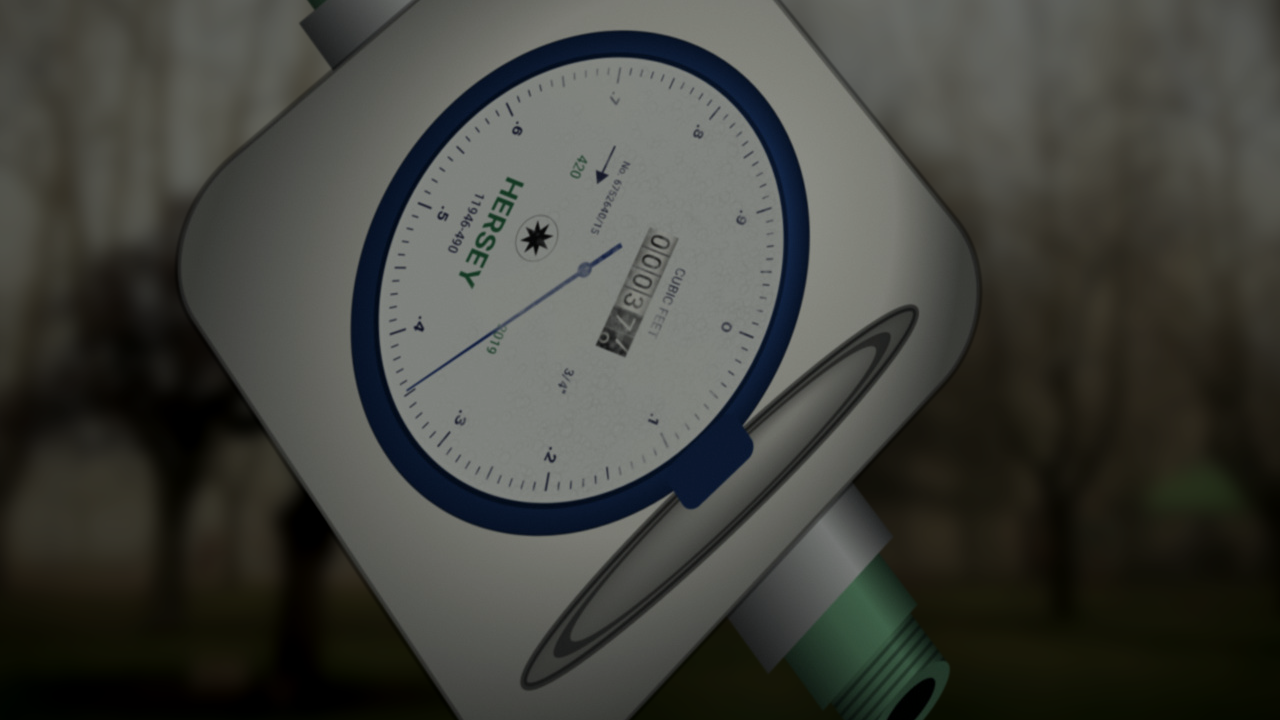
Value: 377.35 ft³
